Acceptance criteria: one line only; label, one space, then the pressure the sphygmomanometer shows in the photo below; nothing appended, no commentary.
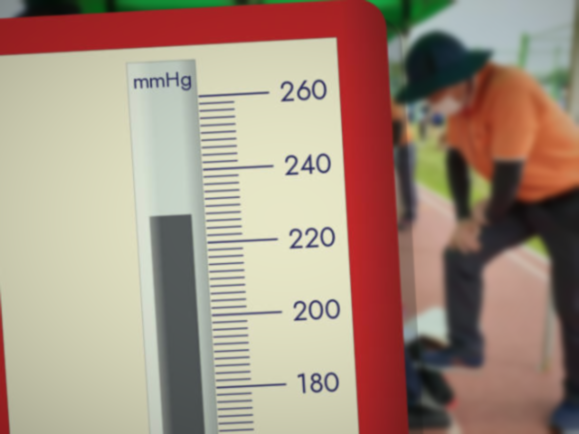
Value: 228 mmHg
